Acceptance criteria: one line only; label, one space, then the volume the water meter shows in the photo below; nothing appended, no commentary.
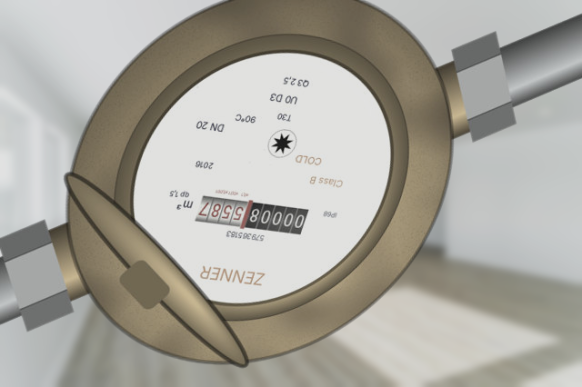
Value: 8.5587 m³
